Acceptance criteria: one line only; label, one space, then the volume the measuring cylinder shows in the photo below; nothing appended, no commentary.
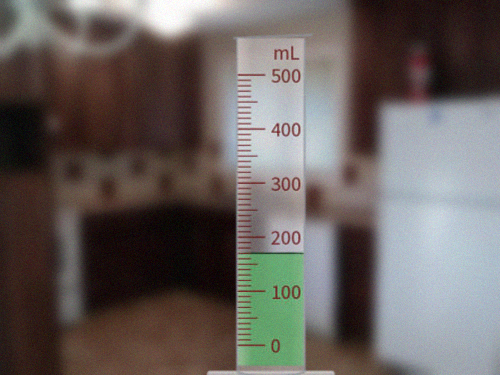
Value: 170 mL
